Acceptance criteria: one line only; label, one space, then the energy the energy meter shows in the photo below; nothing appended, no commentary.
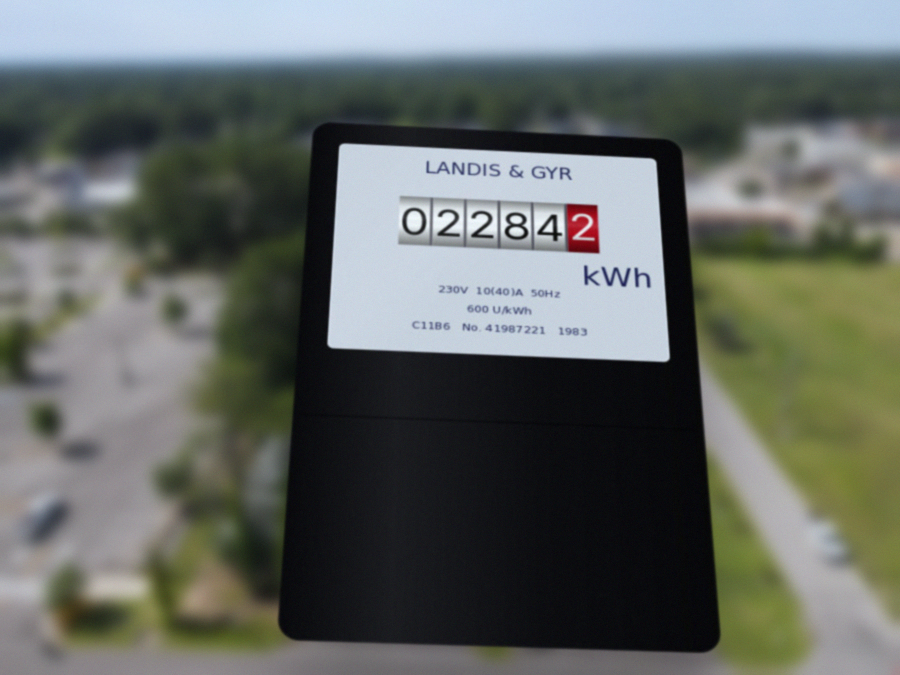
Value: 2284.2 kWh
